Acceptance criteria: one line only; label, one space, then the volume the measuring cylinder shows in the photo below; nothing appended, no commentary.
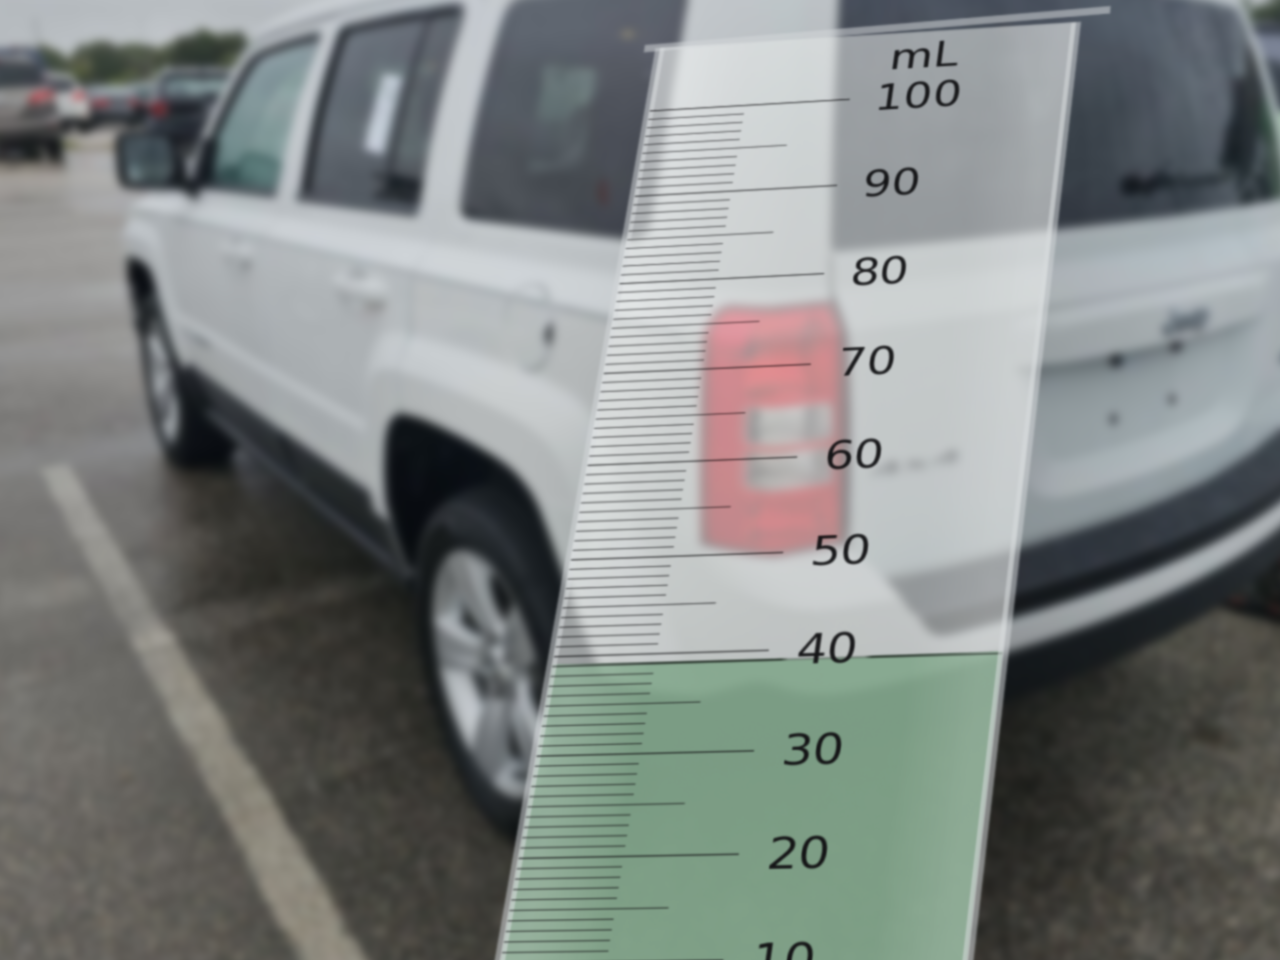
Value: 39 mL
